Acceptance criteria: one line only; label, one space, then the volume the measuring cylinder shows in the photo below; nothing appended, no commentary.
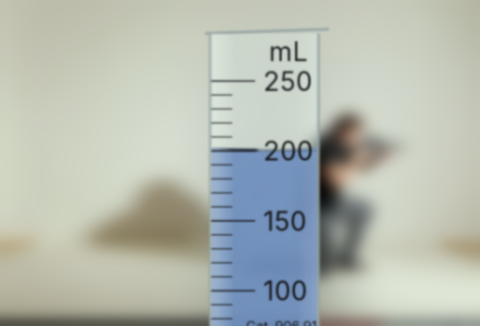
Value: 200 mL
